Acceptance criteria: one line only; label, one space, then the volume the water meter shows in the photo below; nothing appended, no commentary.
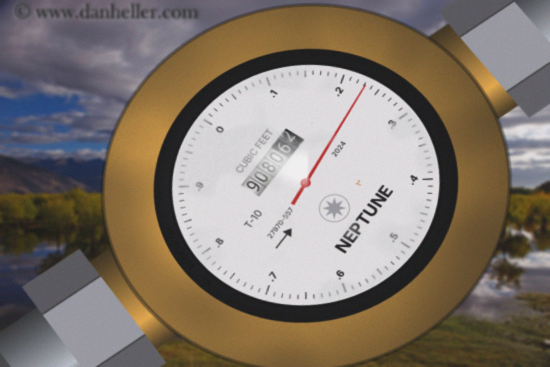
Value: 908062.23 ft³
